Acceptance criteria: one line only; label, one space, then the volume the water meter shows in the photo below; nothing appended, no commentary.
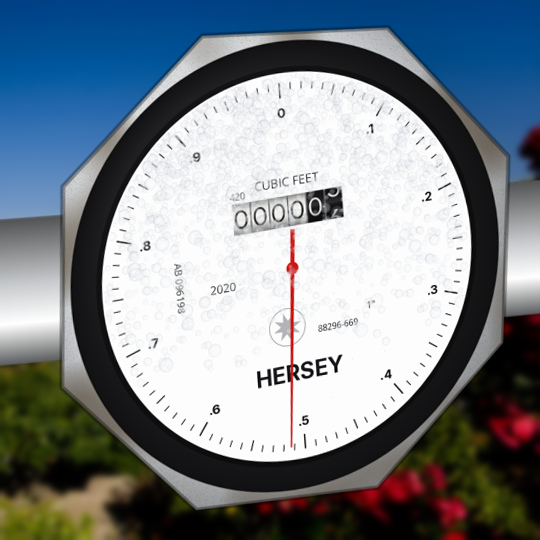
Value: 5.51 ft³
